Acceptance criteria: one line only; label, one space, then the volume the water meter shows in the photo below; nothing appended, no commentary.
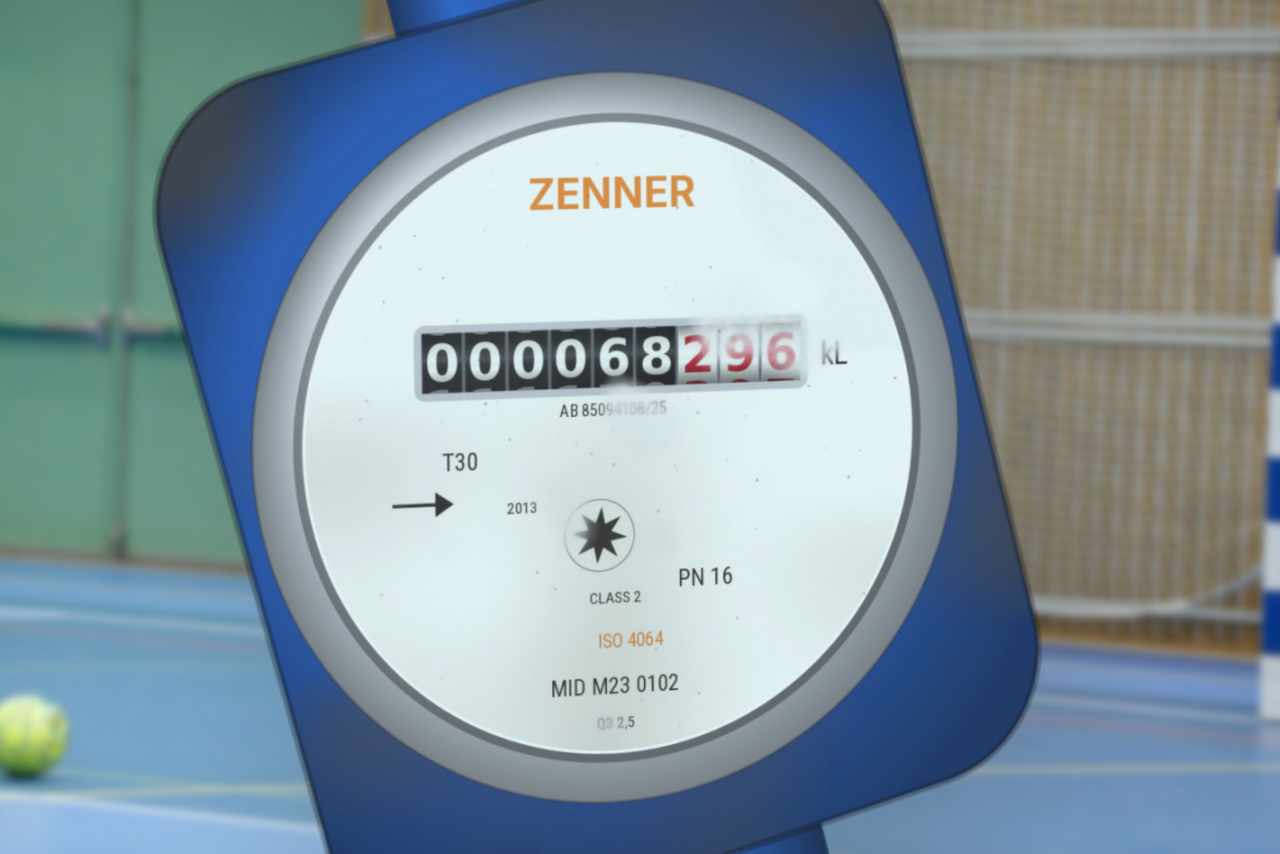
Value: 68.296 kL
